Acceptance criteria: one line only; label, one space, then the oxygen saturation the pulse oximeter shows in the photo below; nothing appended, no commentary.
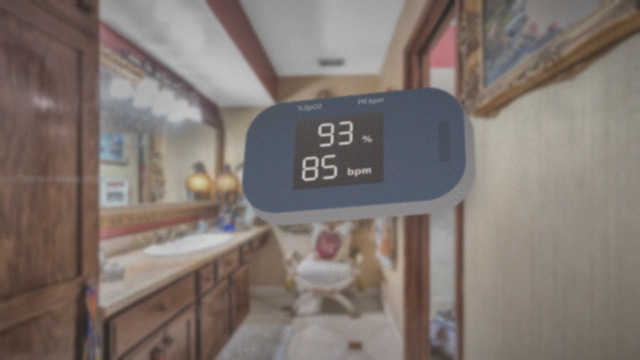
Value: 93 %
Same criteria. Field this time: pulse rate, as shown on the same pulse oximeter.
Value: 85 bpm
